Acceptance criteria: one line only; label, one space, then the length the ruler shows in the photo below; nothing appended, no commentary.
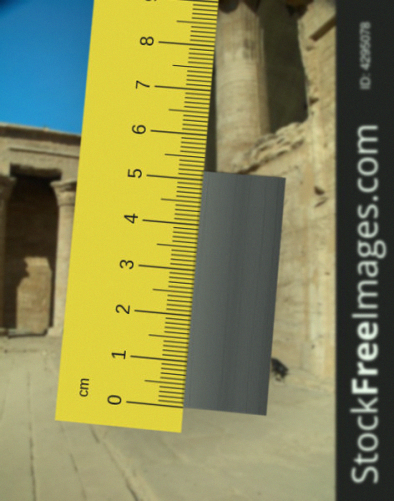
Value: 5.2 cm
